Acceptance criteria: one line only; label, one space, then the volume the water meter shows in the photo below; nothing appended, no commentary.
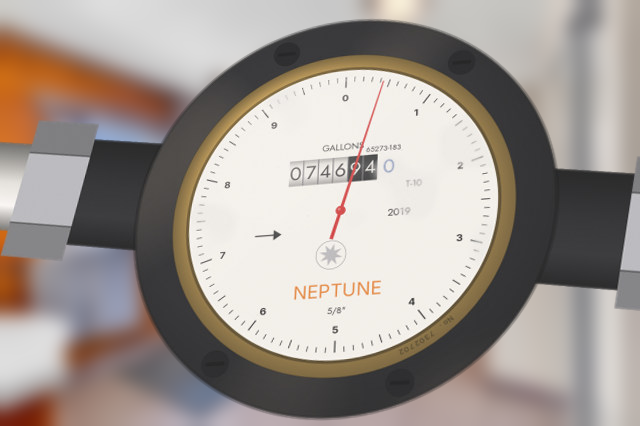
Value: 746940.4 gal
